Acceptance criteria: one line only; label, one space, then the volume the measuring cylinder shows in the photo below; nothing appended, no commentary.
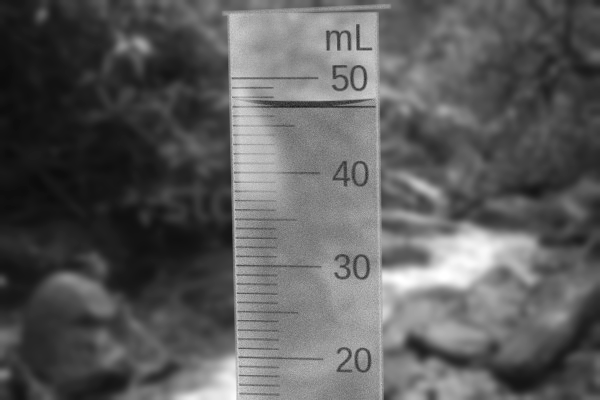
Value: 47 mL
